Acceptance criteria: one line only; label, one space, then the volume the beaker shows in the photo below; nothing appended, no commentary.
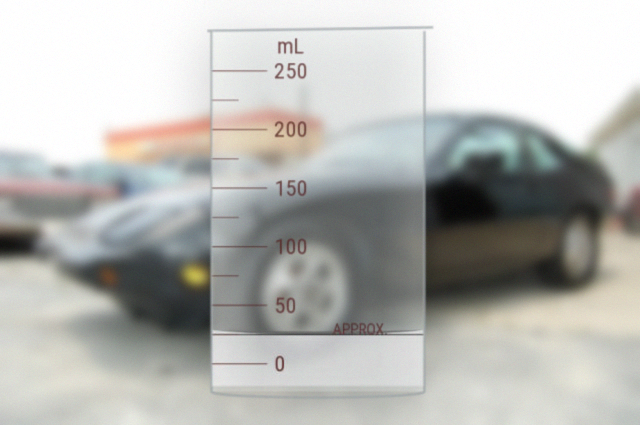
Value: 25 mL
